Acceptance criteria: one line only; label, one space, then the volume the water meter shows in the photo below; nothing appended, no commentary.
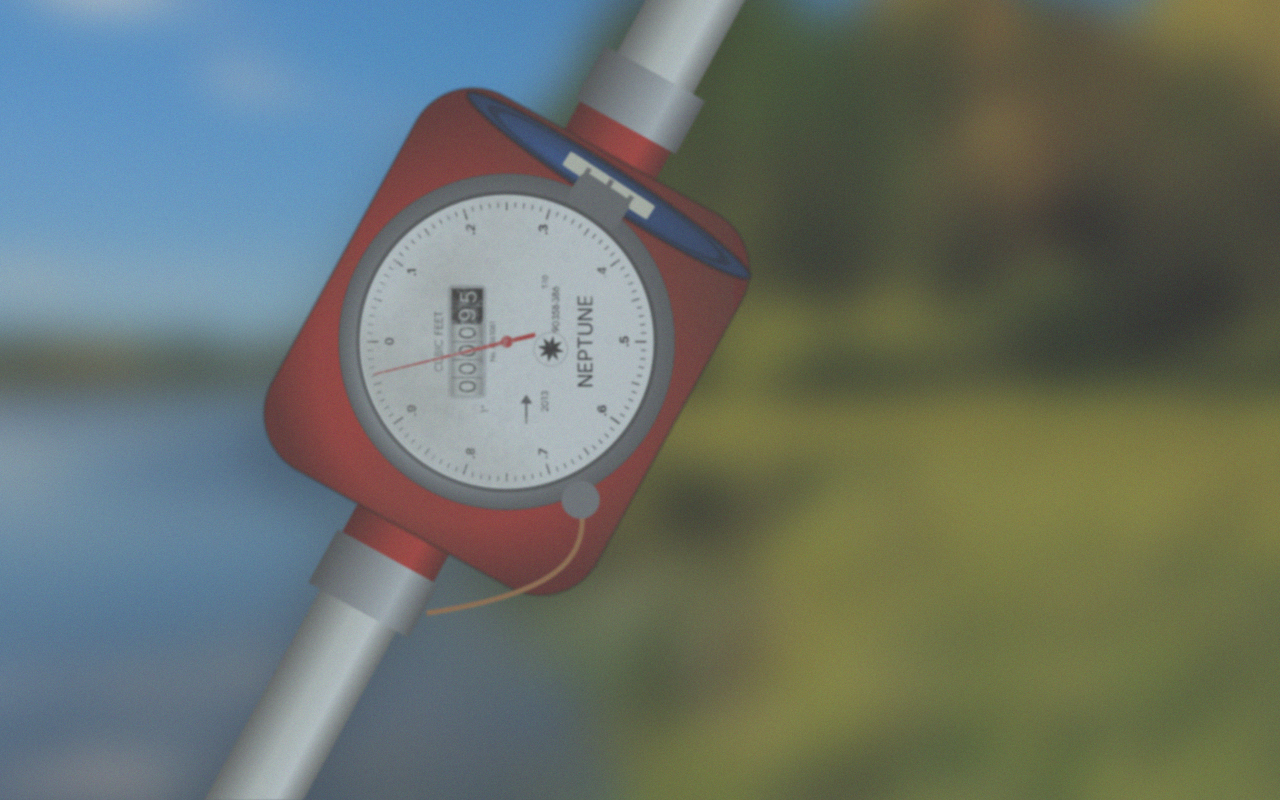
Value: 94.96 ft³
